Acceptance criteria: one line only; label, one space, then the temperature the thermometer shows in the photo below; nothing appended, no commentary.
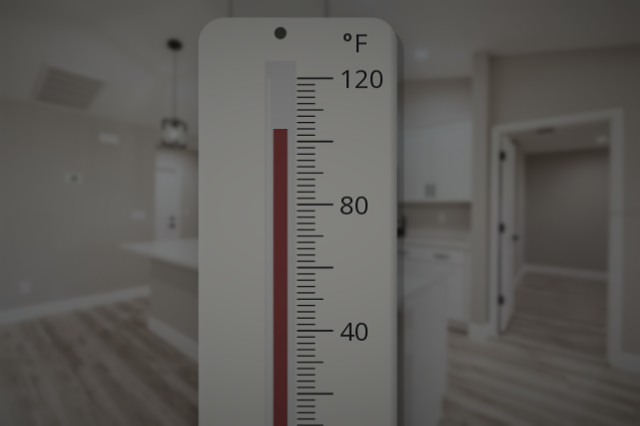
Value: 104 °F
